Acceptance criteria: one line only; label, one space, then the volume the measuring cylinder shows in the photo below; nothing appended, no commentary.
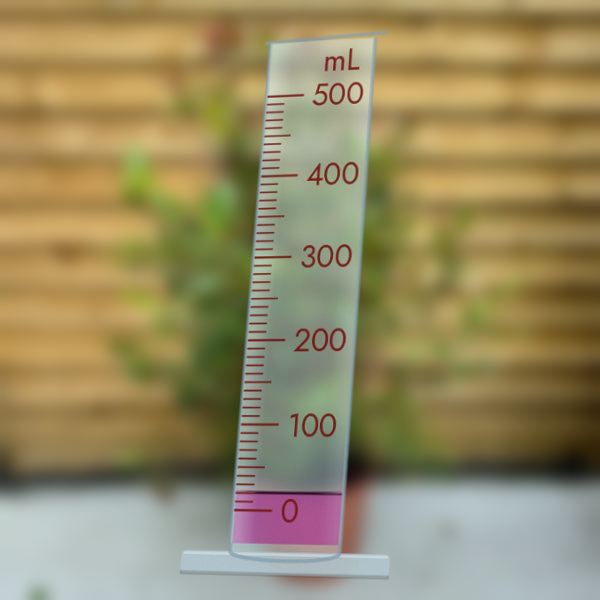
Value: 20 mL
